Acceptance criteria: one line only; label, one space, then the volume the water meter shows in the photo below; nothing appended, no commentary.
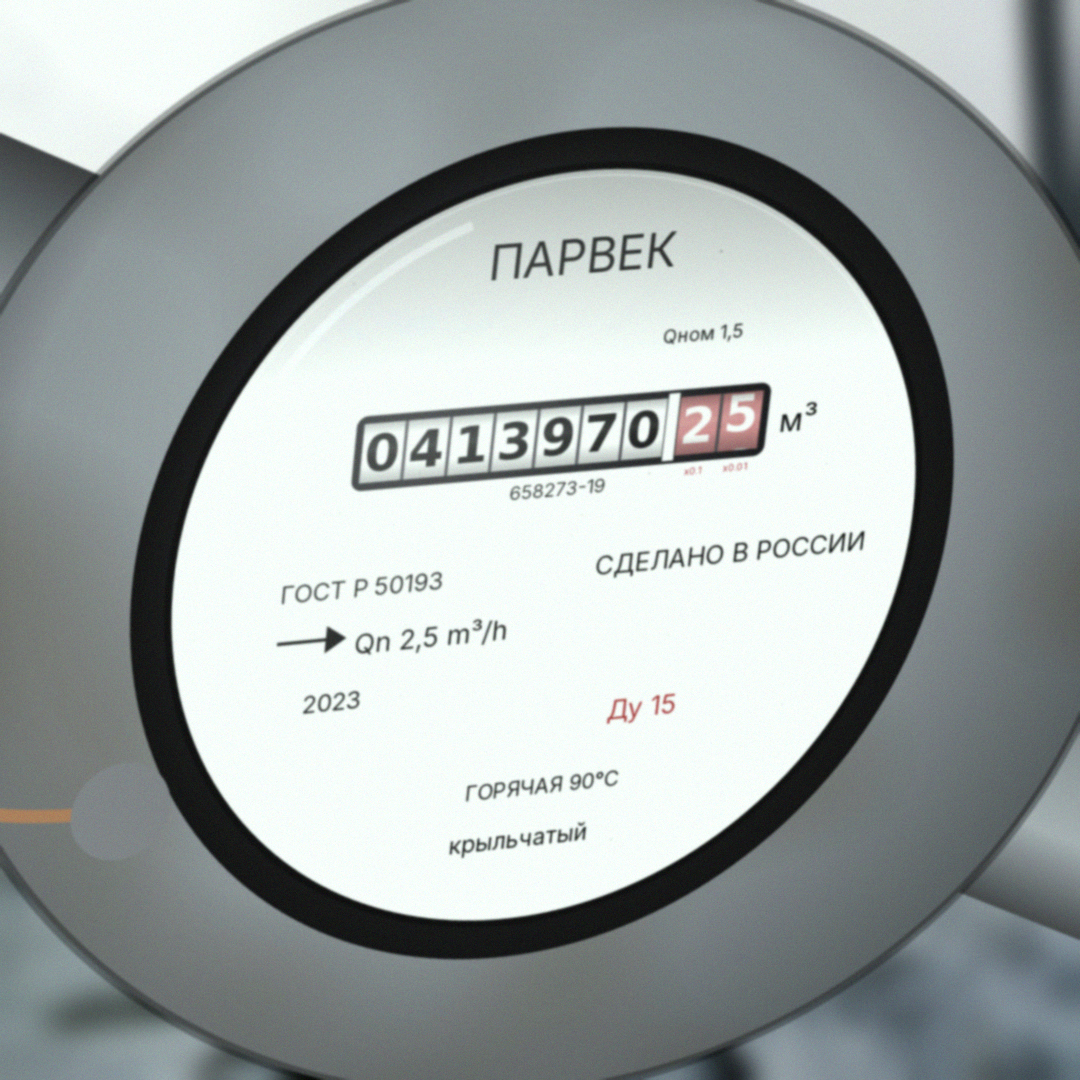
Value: 413970.25 m³
